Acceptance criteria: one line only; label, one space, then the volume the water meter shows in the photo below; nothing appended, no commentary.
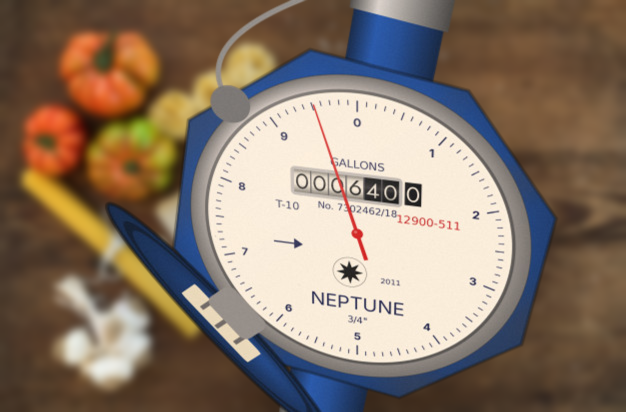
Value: 6399.5 gal
